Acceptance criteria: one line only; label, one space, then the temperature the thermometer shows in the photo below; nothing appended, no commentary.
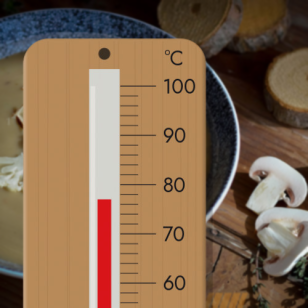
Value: 77 °C
